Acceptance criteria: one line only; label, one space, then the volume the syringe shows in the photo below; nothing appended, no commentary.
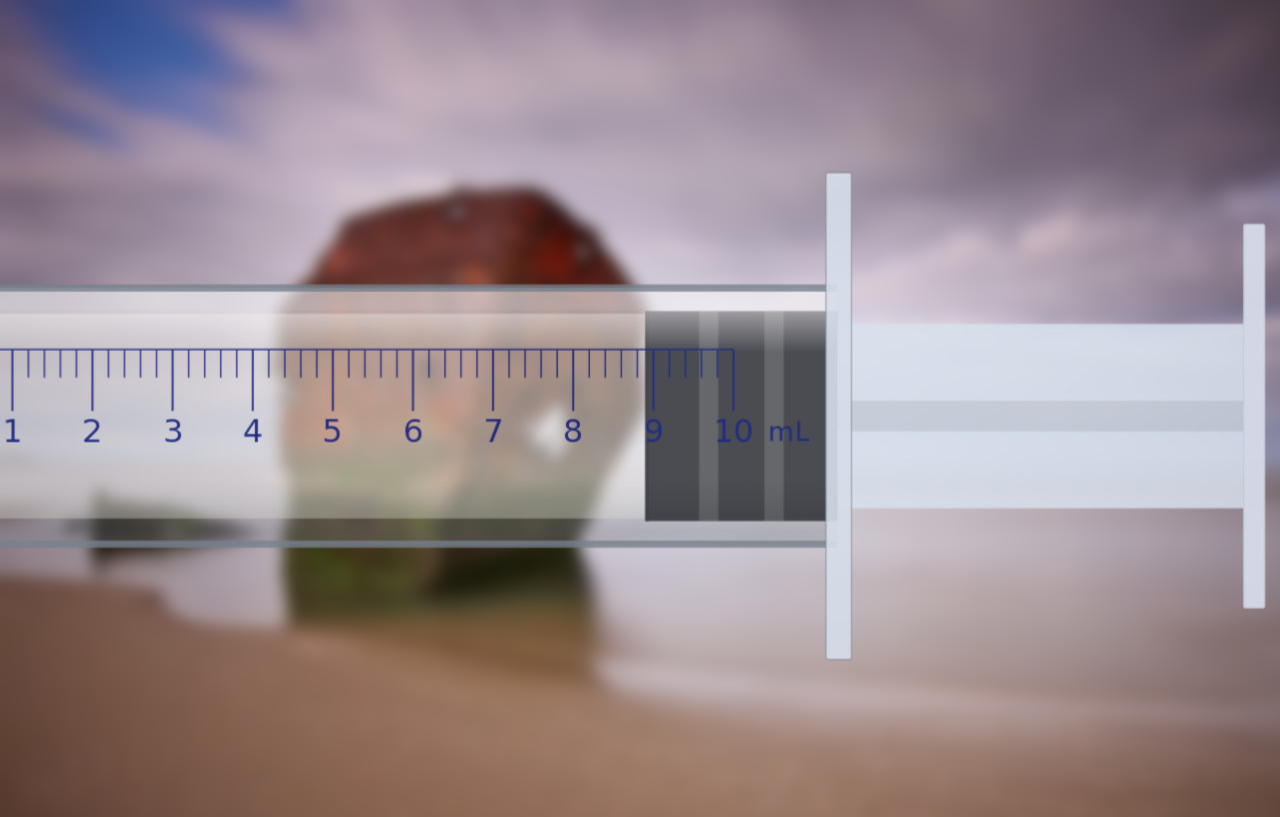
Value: 8.9 mL
